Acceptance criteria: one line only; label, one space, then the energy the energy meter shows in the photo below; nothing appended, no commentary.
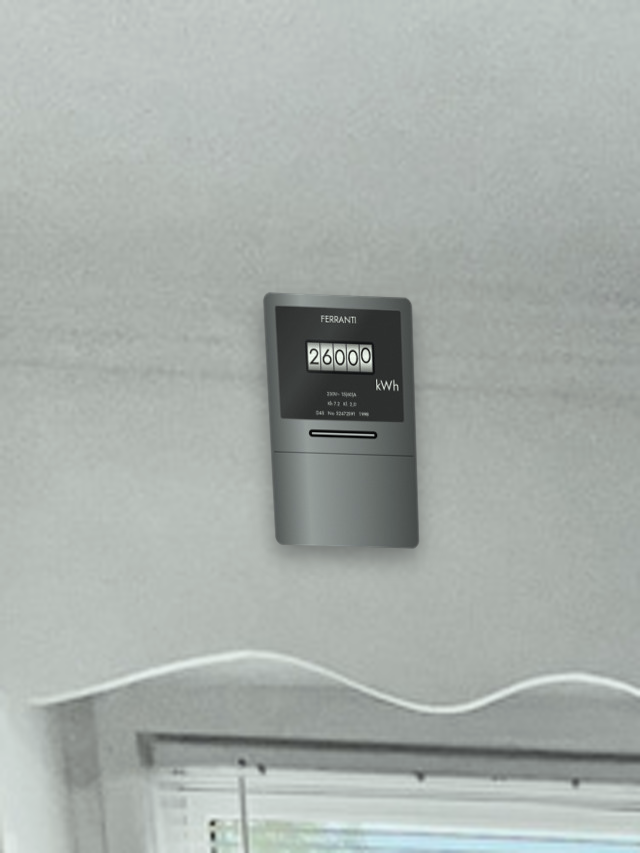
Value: 26000 kWh
